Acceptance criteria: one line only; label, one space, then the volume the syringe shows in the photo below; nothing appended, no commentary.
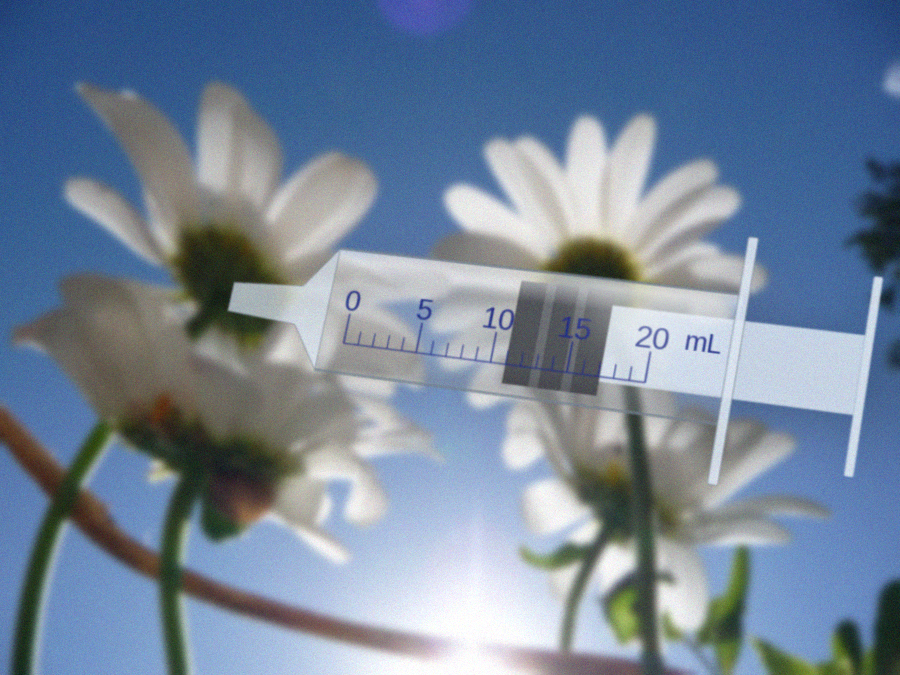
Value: 11 mL
